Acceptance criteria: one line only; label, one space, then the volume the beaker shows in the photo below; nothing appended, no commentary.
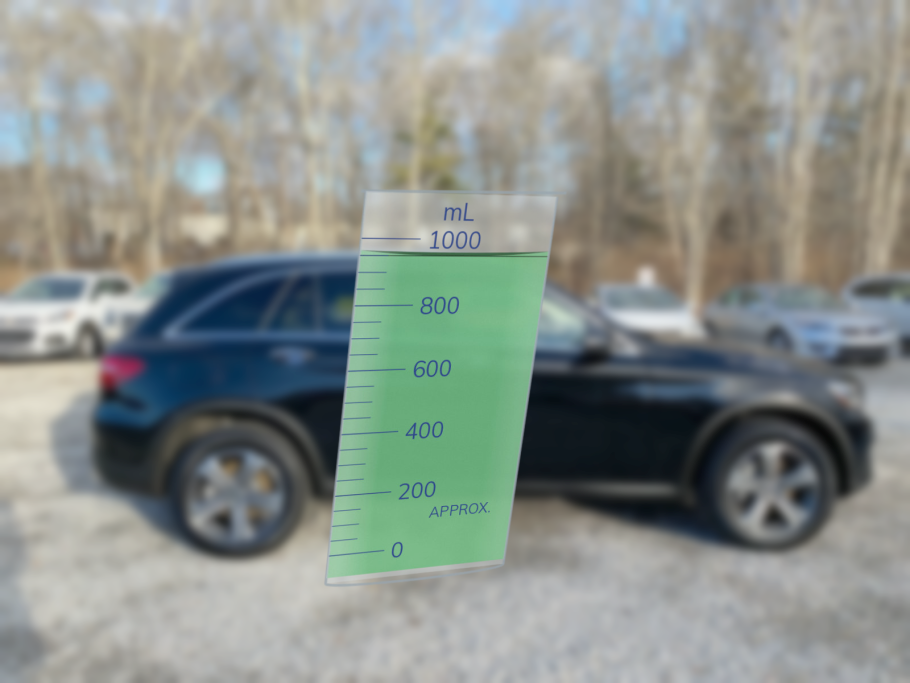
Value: 950 mL
